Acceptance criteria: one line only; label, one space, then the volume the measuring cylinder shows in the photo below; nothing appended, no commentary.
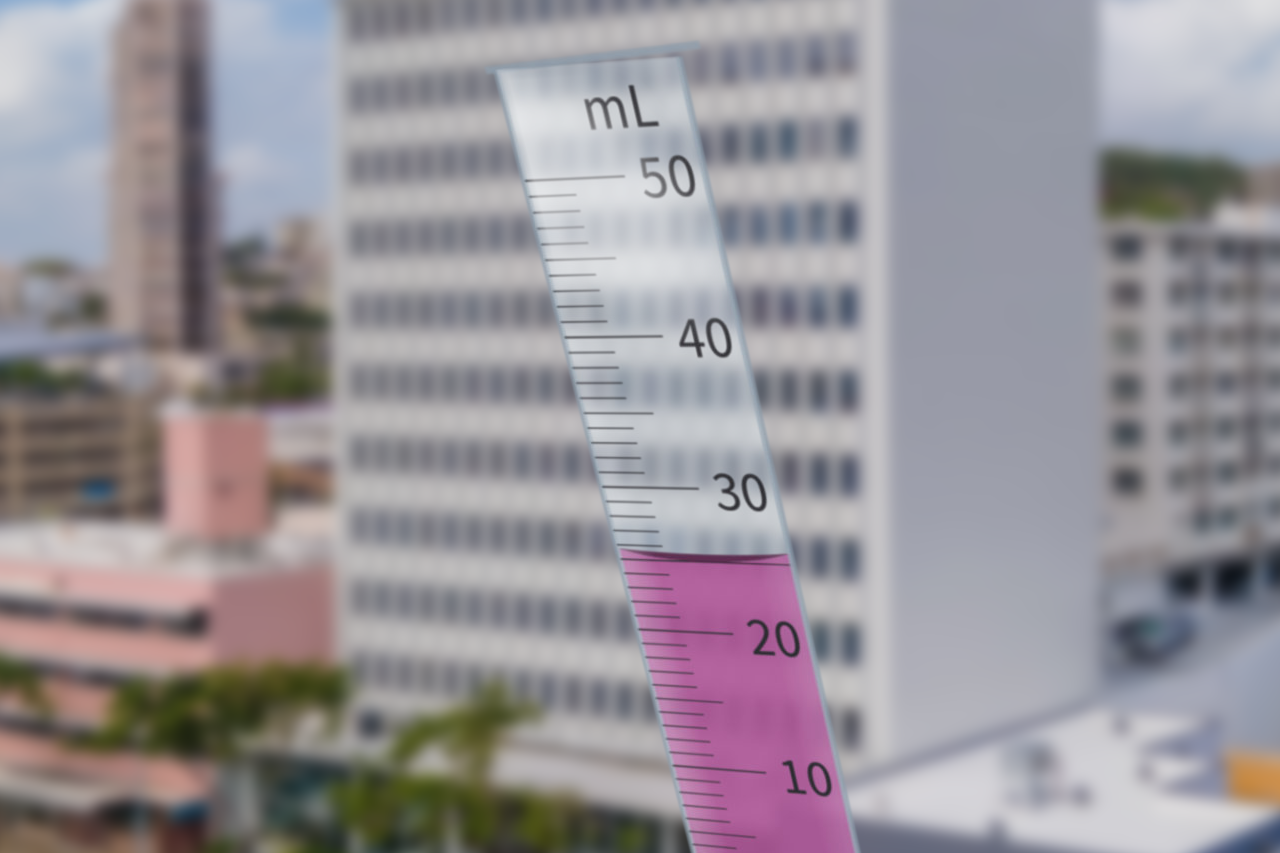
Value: 25 mL
